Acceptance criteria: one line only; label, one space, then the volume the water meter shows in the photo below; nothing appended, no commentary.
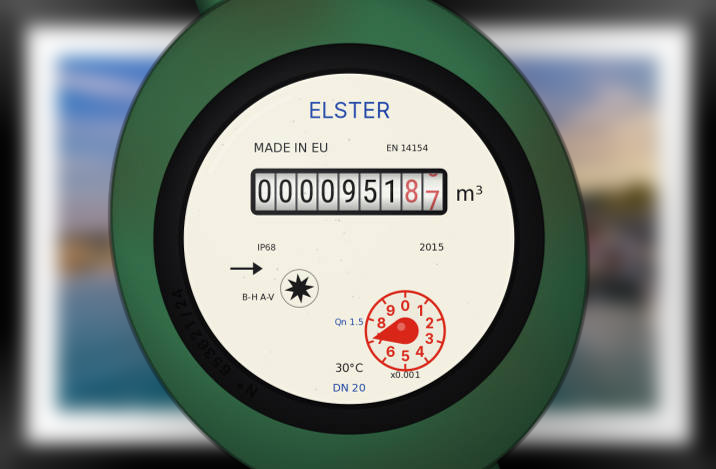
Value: 951.867 m³
